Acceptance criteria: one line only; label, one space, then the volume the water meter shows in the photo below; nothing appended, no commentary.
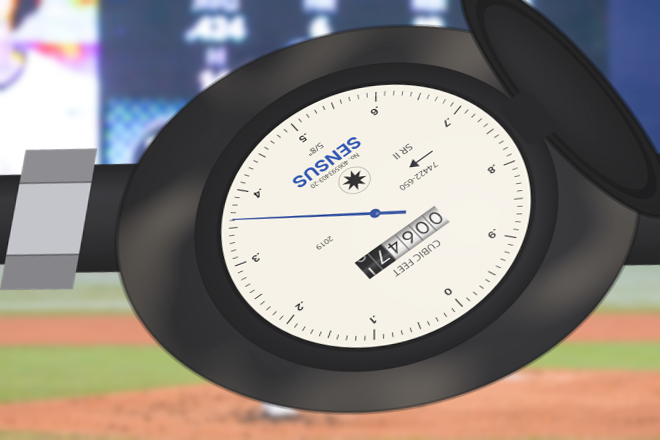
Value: 6471.36 ft³
